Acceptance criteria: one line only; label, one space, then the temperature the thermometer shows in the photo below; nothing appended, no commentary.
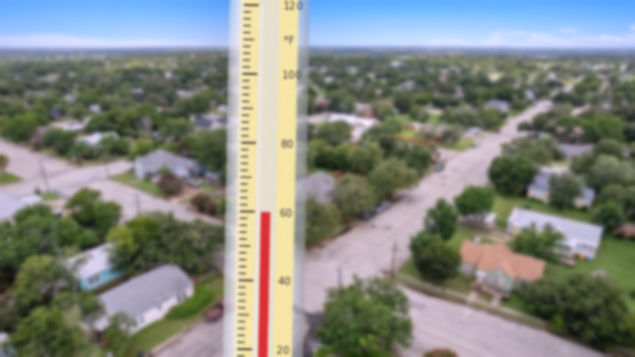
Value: 60 °F
